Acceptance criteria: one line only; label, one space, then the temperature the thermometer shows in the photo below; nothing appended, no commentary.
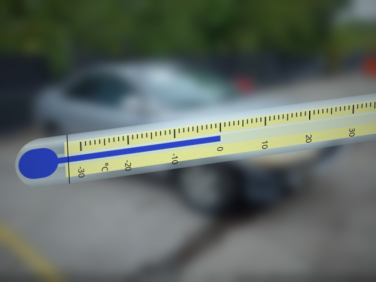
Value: 0 °C
